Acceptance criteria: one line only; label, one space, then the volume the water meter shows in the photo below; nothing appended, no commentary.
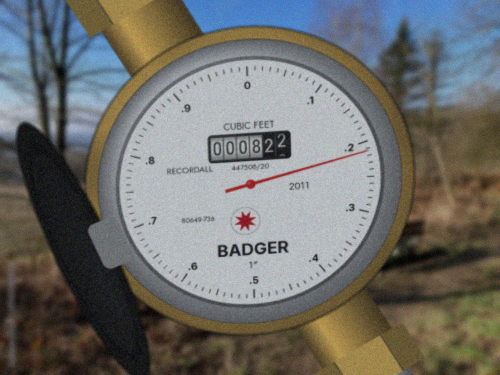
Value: 822.21 ft³
